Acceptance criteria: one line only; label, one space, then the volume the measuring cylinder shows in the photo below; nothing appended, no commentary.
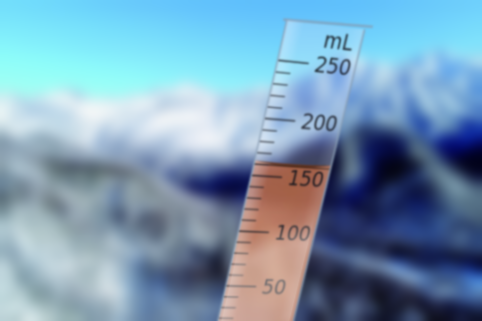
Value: 160 mL
